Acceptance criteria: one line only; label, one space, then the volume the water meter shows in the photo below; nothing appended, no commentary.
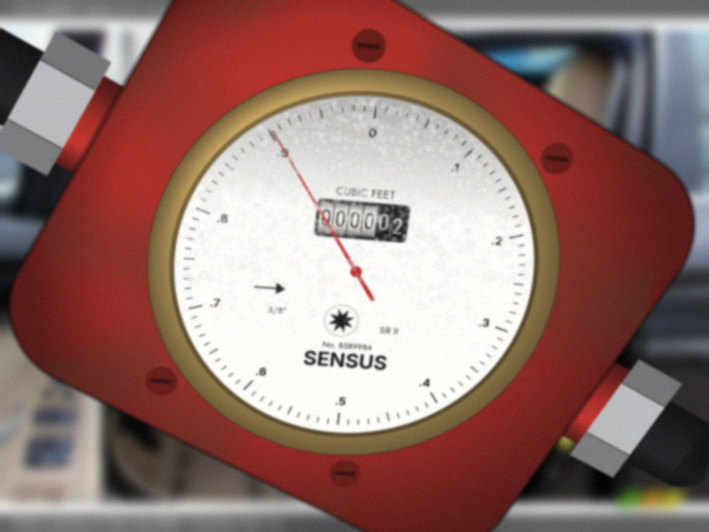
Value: 1.90 ft³
